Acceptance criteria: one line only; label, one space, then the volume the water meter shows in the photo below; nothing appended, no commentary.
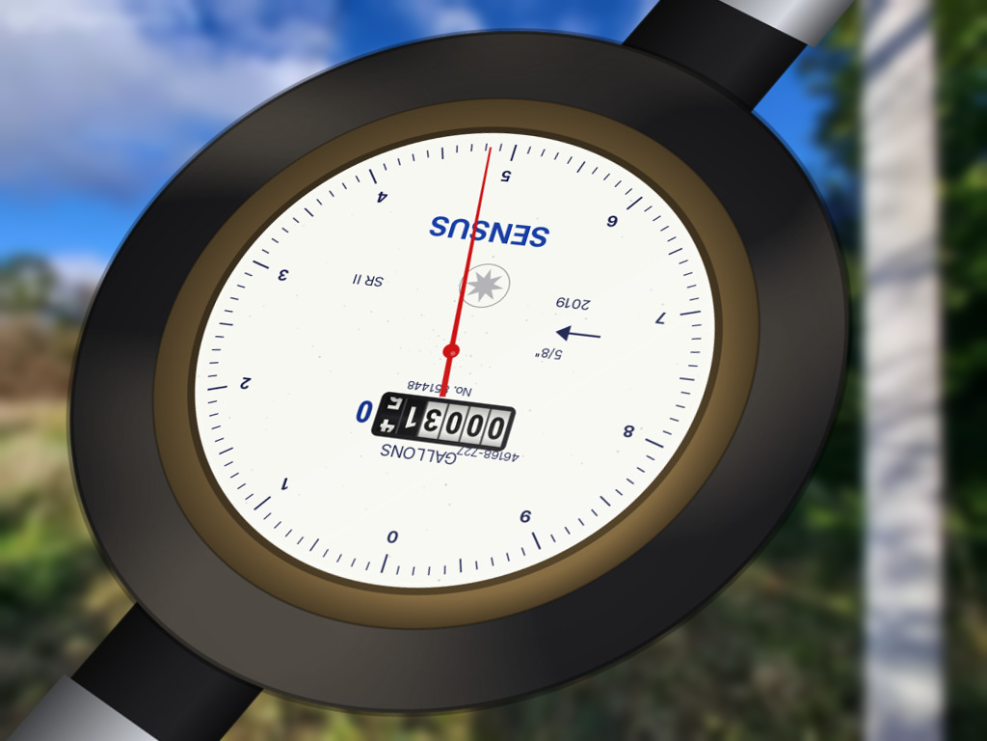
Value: 3144.8 gal
